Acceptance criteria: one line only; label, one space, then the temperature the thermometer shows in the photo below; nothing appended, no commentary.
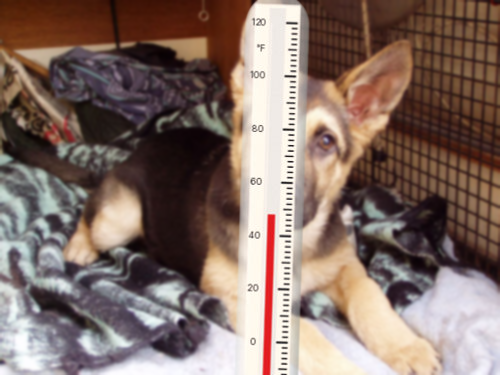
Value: 48 °F
